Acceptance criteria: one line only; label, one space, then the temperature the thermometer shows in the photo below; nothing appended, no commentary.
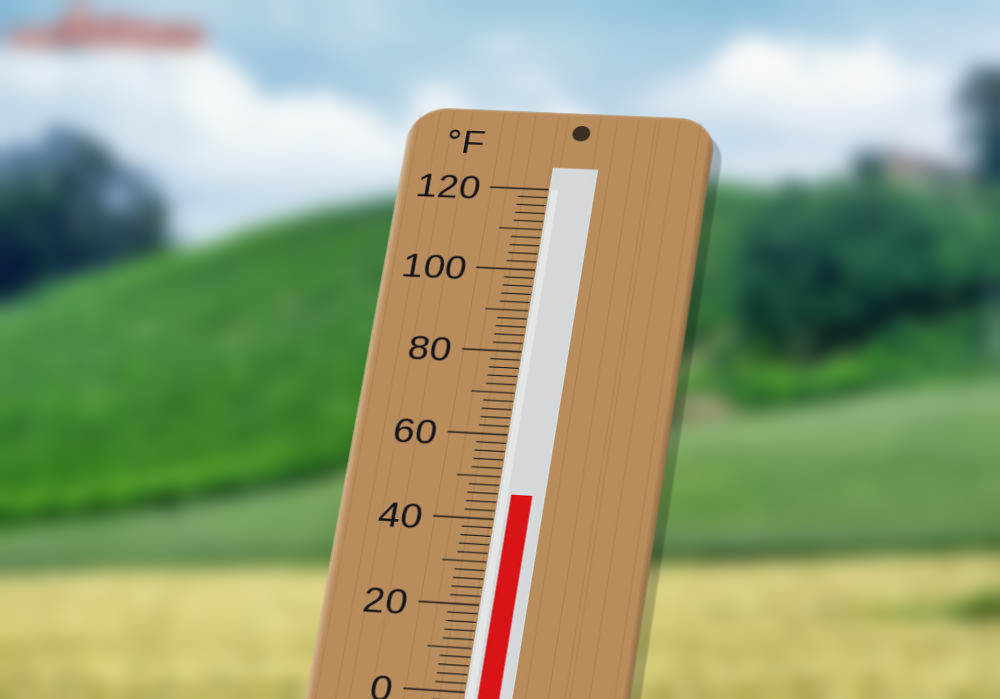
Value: 46 °F
